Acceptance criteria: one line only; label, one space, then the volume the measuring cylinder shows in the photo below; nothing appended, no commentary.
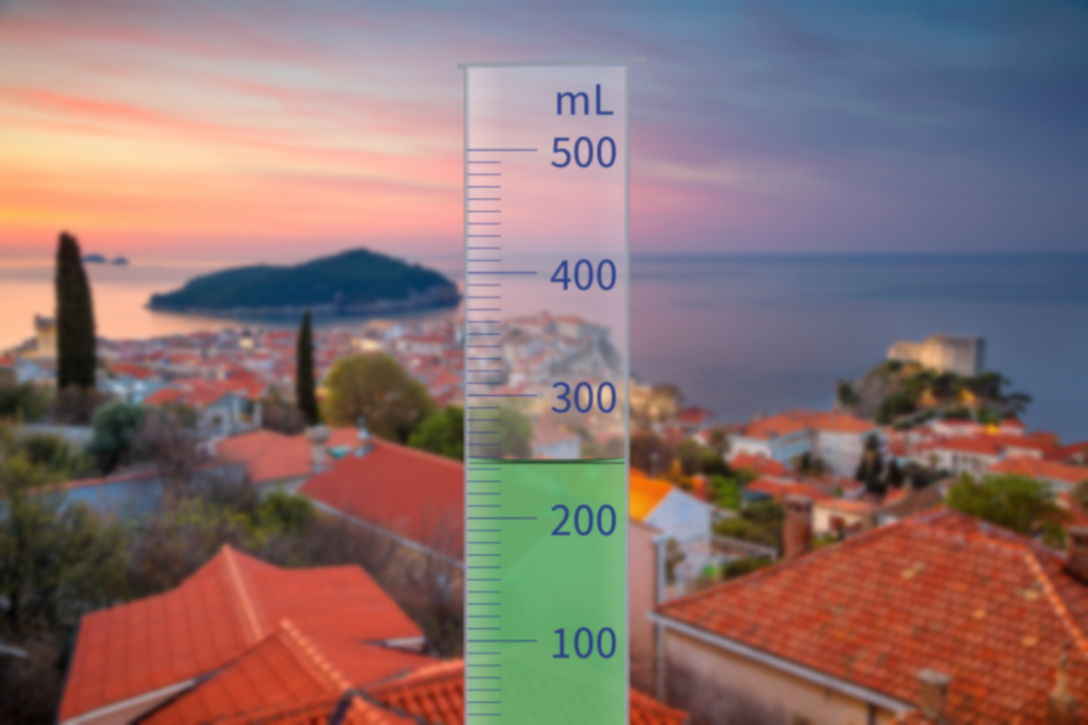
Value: 245 mL
